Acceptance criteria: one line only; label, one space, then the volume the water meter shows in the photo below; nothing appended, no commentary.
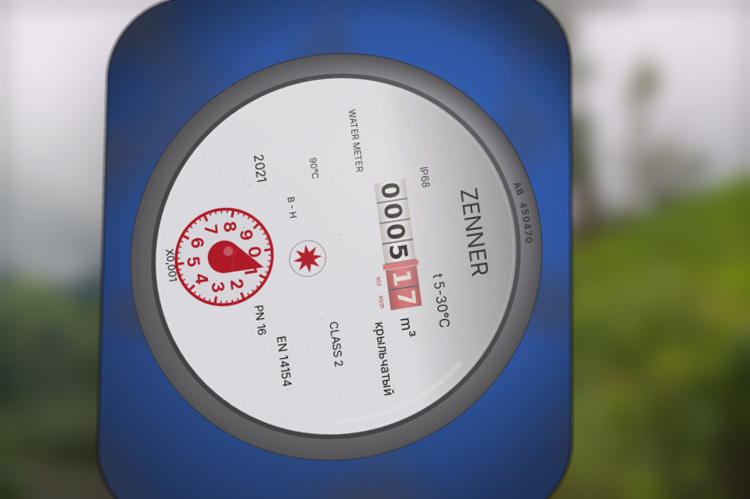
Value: 5.170 m³
